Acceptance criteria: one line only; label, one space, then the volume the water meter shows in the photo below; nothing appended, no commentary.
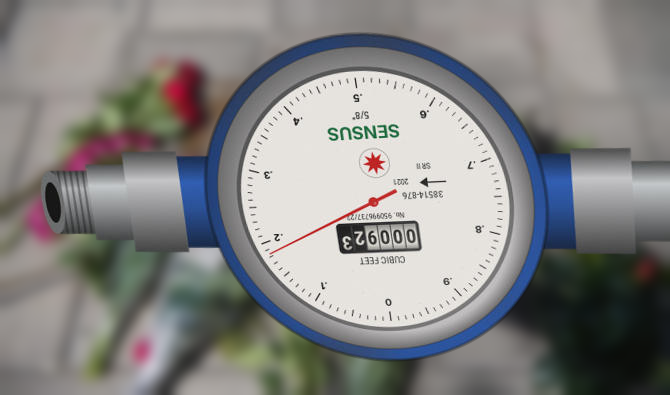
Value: 923.18 ft³
